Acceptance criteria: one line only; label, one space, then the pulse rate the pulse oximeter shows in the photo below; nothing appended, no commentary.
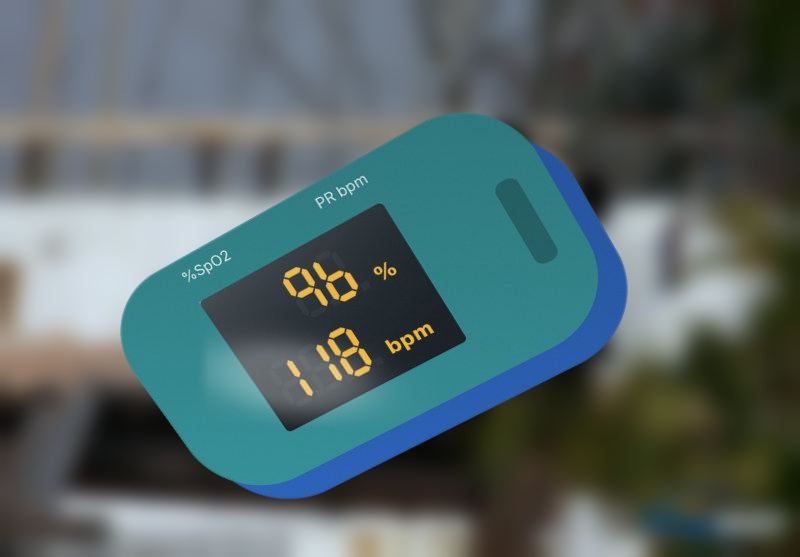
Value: 118 bpm
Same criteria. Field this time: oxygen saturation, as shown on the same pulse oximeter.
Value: 96 %
